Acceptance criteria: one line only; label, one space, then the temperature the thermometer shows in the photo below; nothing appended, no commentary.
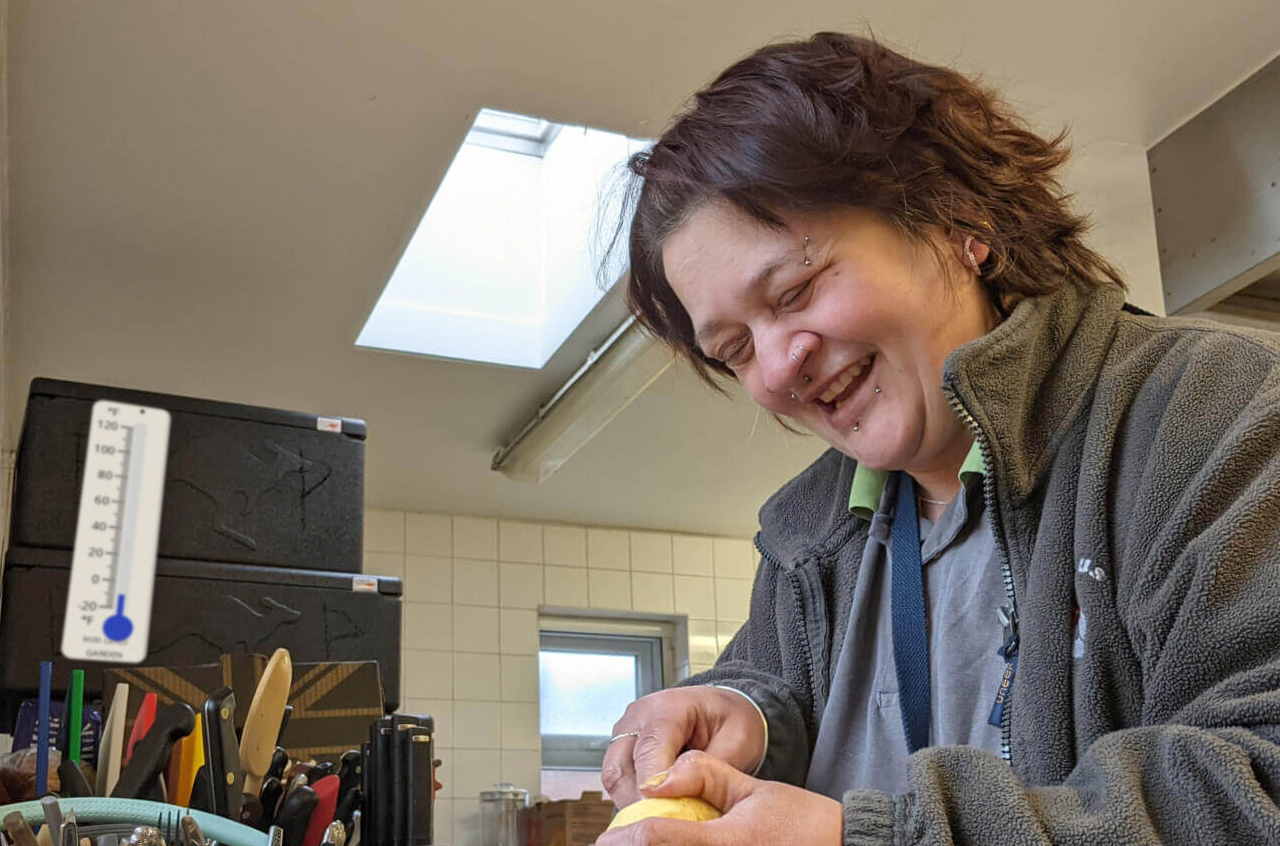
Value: -10 °F
